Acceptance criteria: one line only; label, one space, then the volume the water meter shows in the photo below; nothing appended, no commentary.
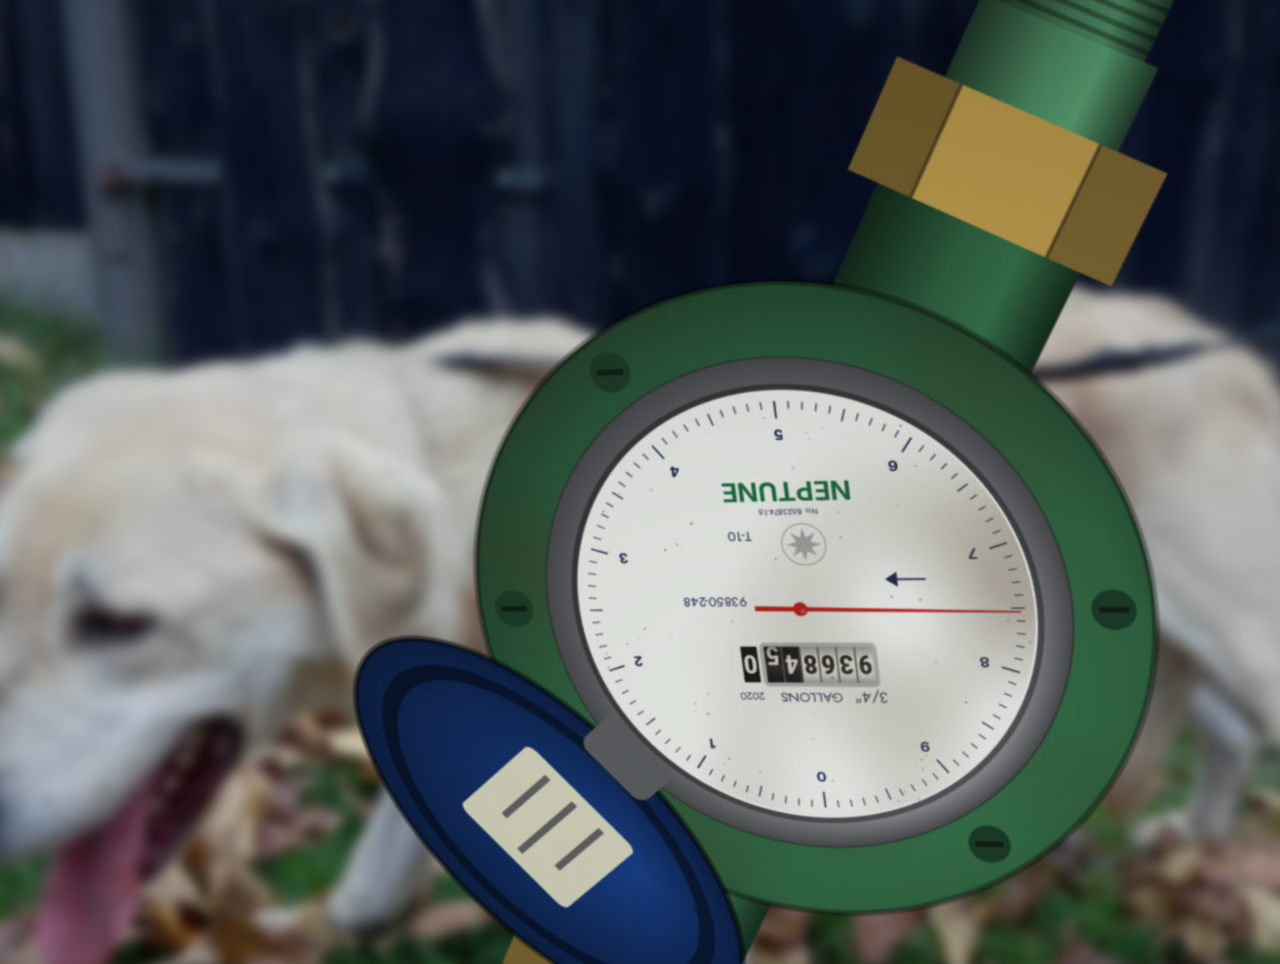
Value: 9368447.5 gal
